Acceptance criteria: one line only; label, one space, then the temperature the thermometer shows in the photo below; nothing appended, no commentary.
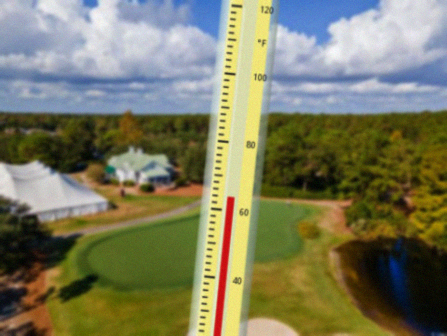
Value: 64 °F
